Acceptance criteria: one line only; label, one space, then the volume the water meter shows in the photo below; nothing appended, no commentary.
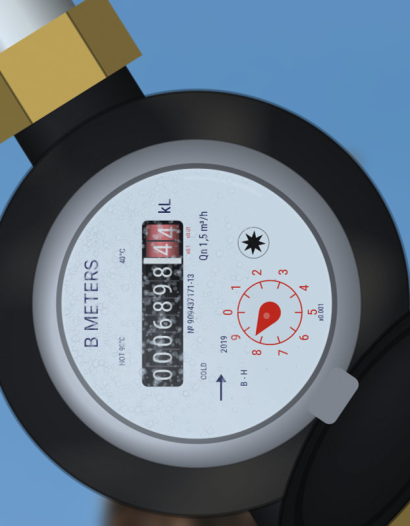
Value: 6898.438 kL
